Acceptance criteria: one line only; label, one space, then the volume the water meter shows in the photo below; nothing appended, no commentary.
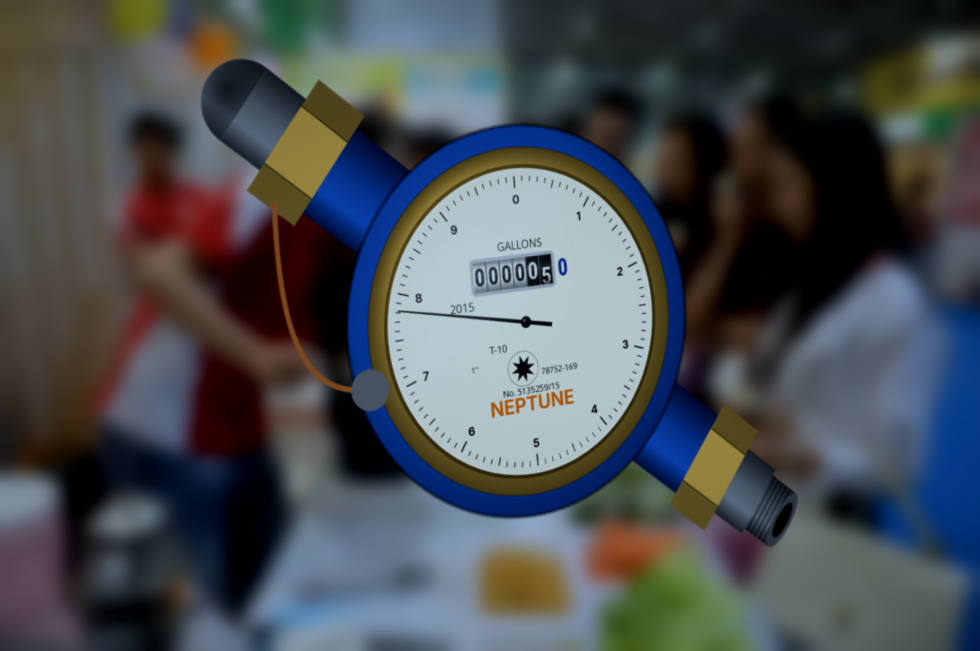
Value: 47.8 gal
